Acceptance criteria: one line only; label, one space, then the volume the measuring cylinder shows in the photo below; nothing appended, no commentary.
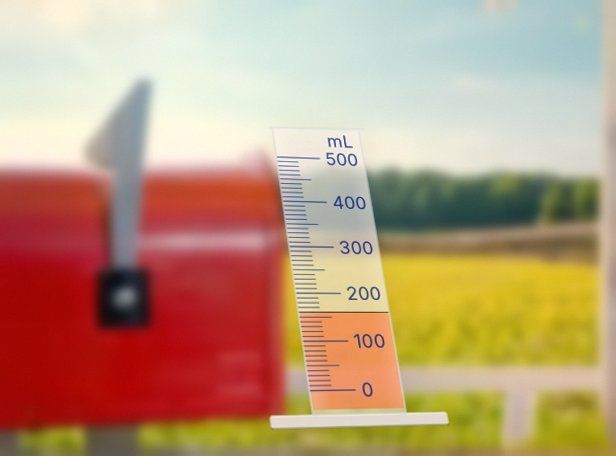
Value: 160 mL
